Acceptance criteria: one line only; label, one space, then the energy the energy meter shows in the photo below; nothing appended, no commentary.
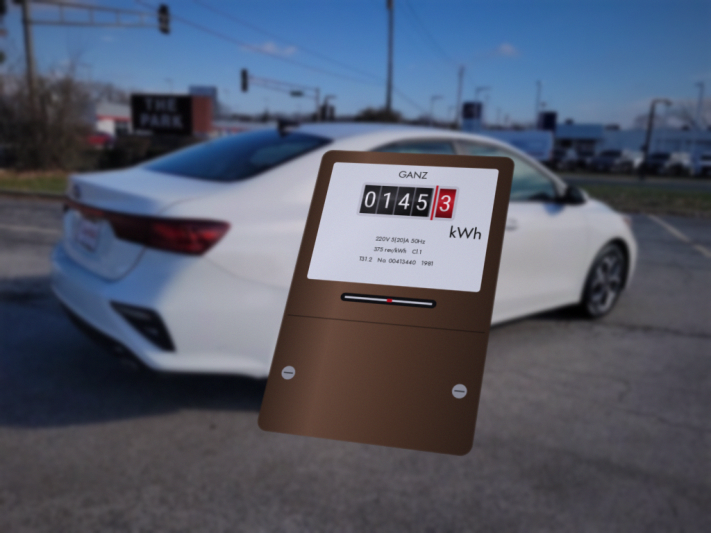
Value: 145.3 kWh
